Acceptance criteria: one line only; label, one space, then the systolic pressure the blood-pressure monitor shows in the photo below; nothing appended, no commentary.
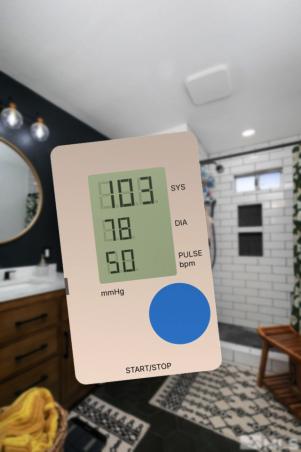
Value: 103 mmHg
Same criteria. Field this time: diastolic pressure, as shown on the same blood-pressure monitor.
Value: 78 mmHg
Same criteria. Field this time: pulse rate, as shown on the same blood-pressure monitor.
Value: 50 bpm
